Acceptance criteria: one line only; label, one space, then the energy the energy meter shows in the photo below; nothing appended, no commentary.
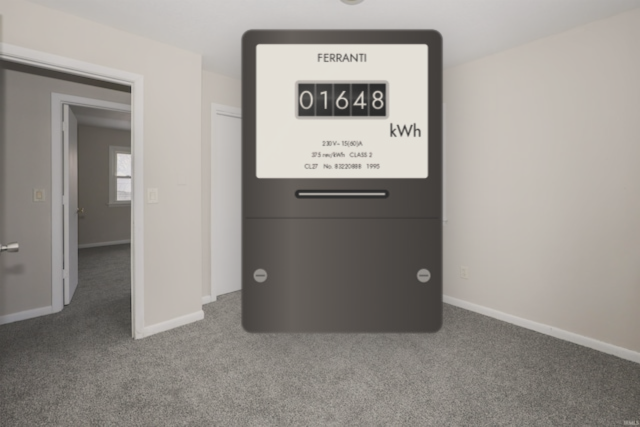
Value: 1648 kWh
